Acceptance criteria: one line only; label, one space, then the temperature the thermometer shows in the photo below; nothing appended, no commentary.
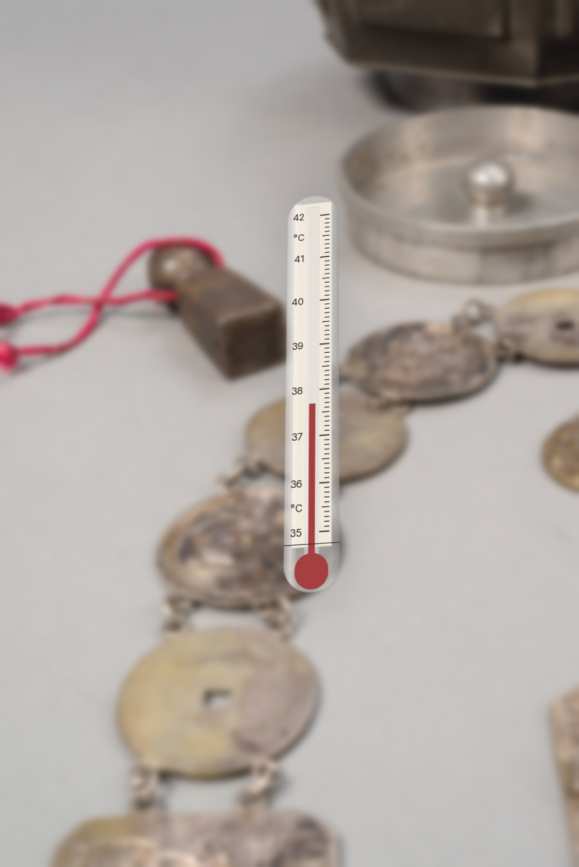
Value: 37.7 °C
